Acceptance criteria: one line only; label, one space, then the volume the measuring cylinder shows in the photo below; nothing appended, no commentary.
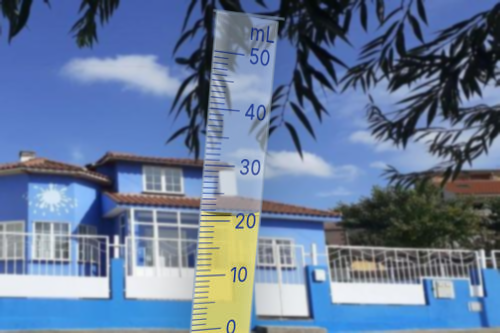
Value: 21 mL
